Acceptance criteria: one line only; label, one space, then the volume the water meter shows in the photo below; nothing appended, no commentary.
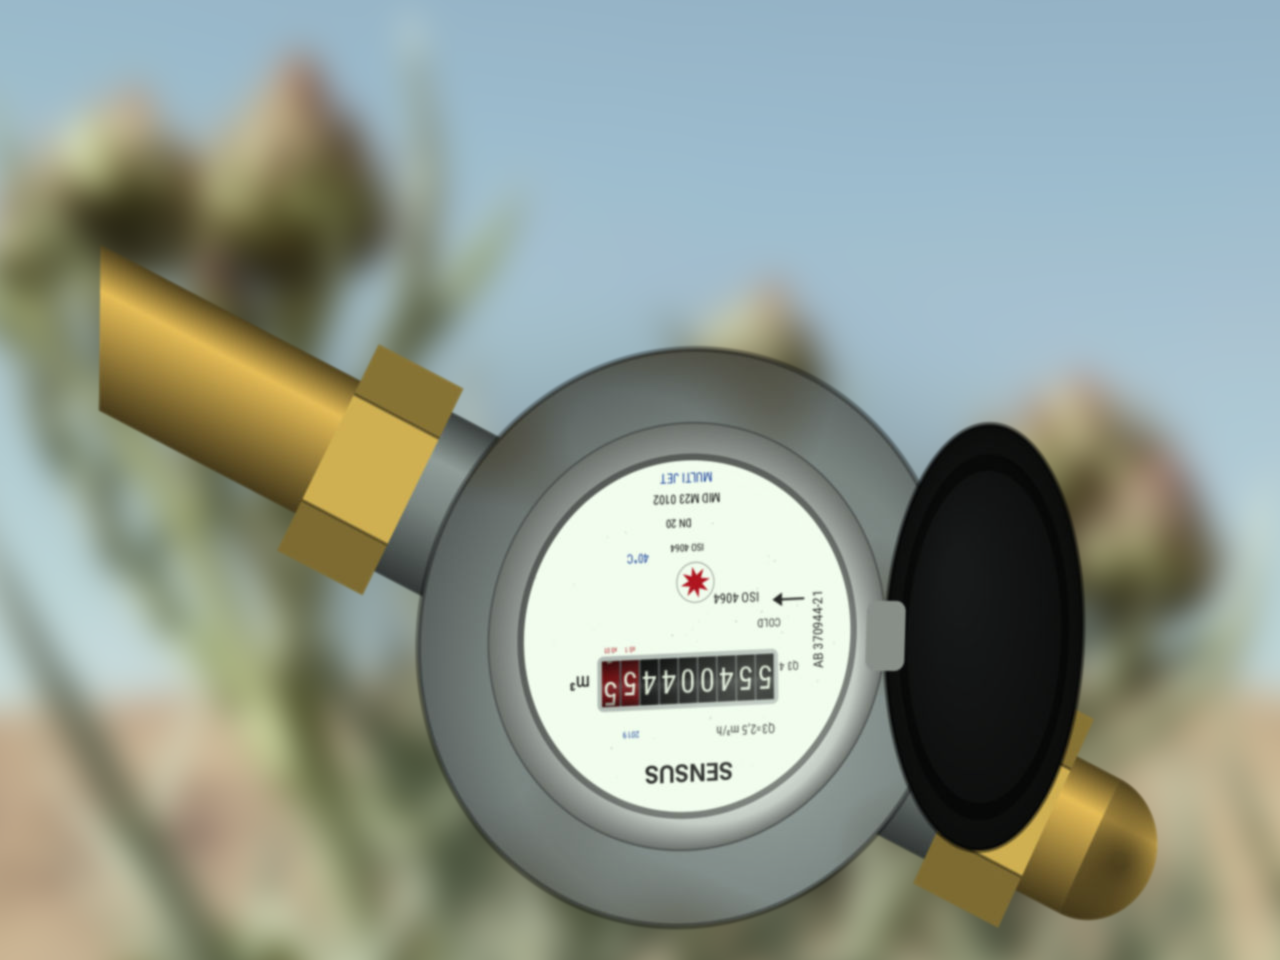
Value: 5540044.55 m³
